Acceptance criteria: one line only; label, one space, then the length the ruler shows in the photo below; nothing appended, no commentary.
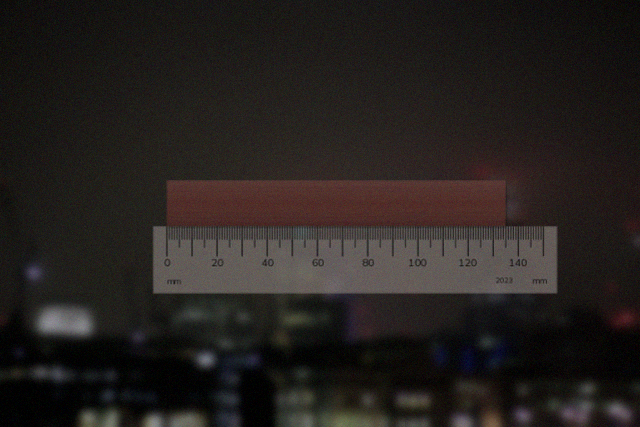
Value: 135 mm
